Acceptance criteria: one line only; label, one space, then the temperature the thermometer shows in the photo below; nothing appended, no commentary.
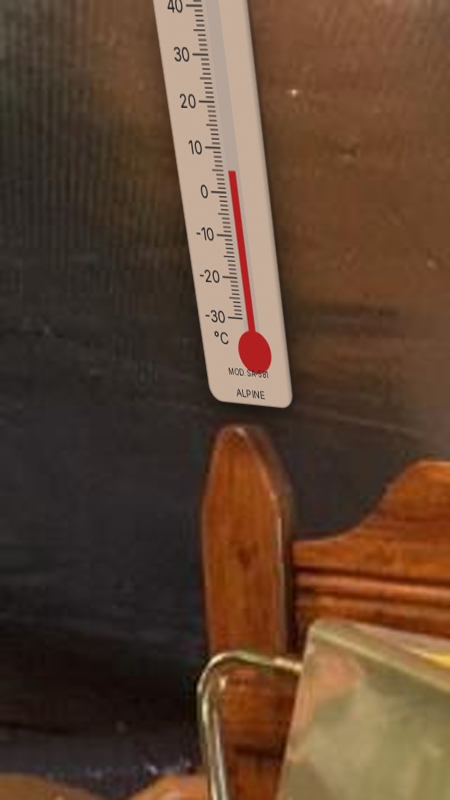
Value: 5 °C
